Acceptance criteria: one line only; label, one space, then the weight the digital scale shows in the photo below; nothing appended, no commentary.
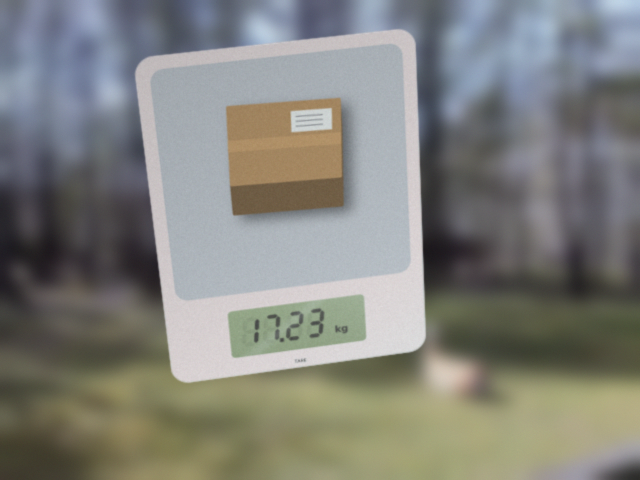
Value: 17.23 kg
